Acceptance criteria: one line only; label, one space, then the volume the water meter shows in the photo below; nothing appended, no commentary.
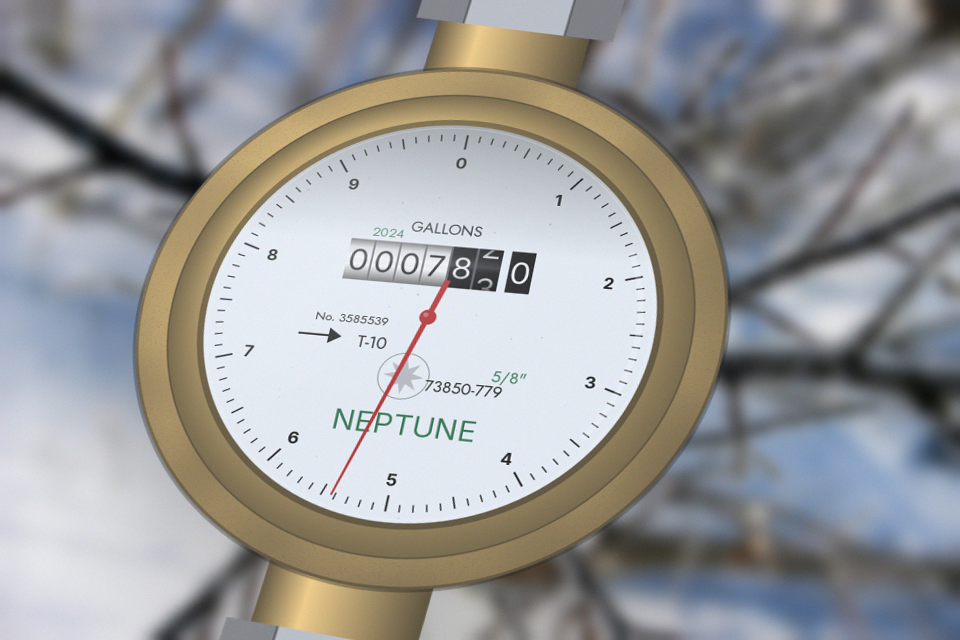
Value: 7825.4 gal
